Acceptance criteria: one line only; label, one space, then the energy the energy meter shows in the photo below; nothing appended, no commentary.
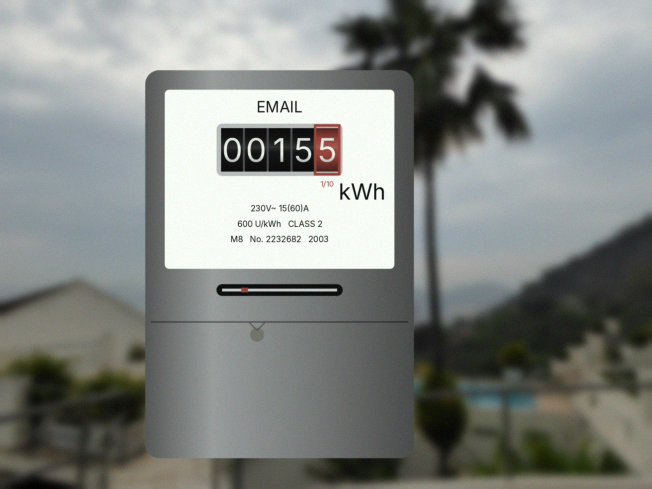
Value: 15.5 kWh
